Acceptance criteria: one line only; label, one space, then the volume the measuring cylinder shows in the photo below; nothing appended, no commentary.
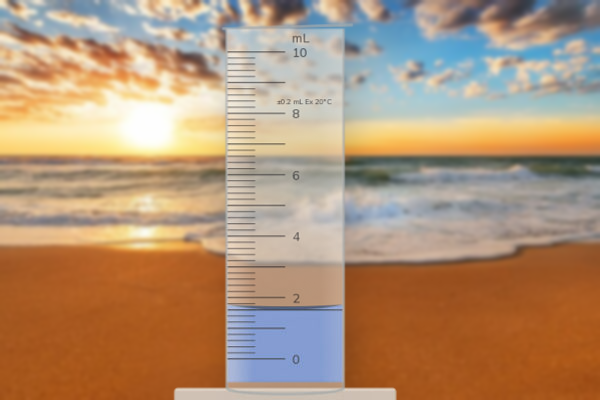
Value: 1.6 mL
